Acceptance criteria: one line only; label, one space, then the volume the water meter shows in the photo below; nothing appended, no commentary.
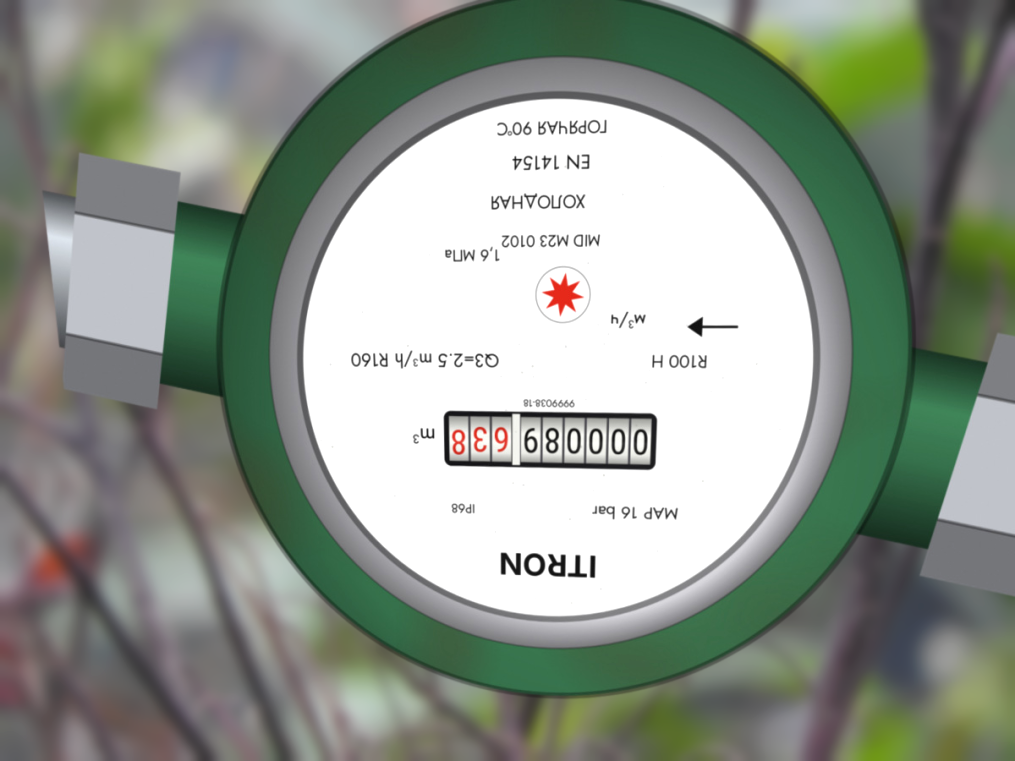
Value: 89.638 m³
